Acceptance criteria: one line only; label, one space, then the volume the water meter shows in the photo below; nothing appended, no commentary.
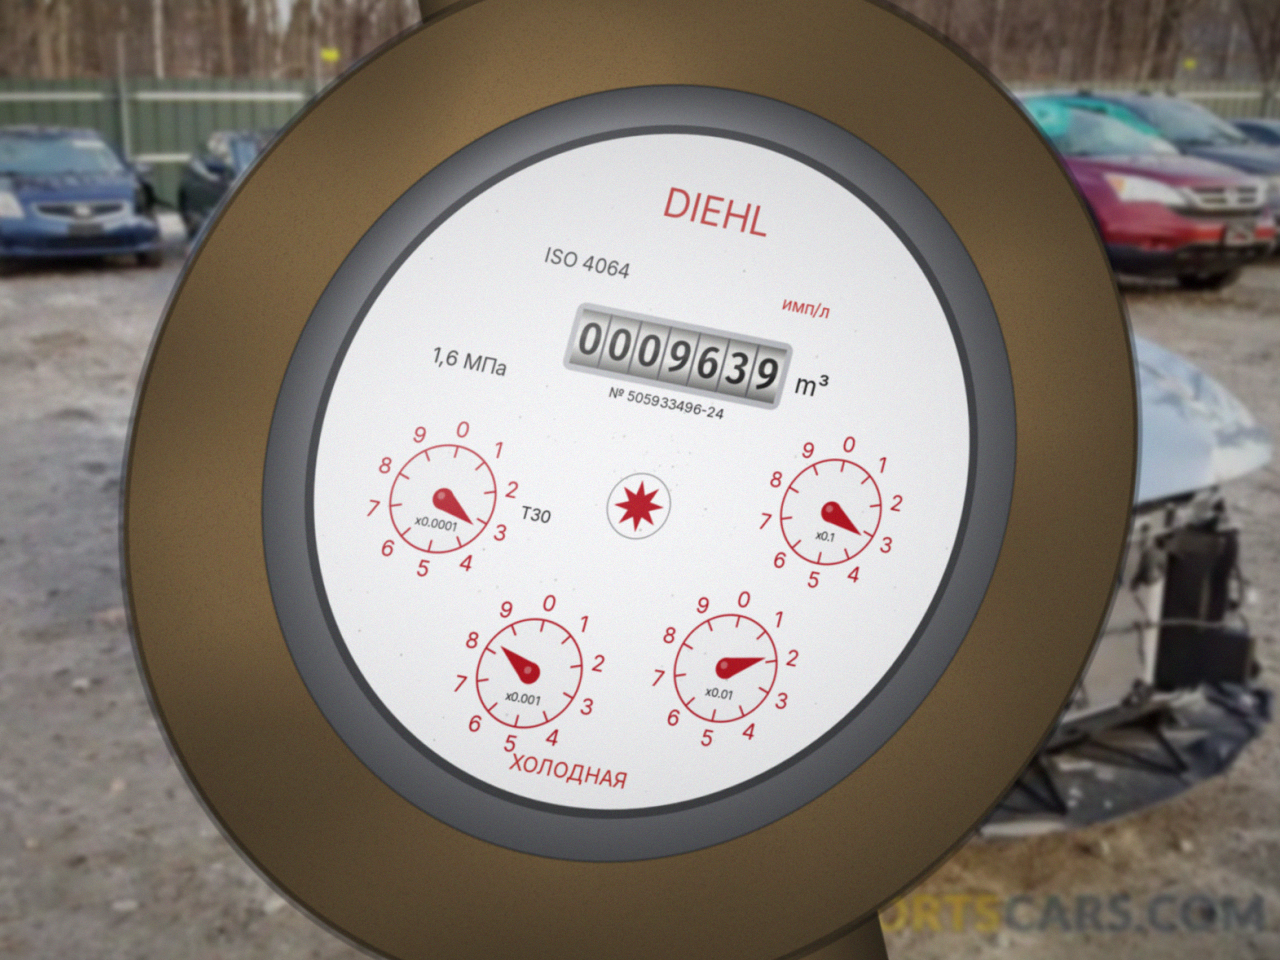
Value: 9639.3183 m³
